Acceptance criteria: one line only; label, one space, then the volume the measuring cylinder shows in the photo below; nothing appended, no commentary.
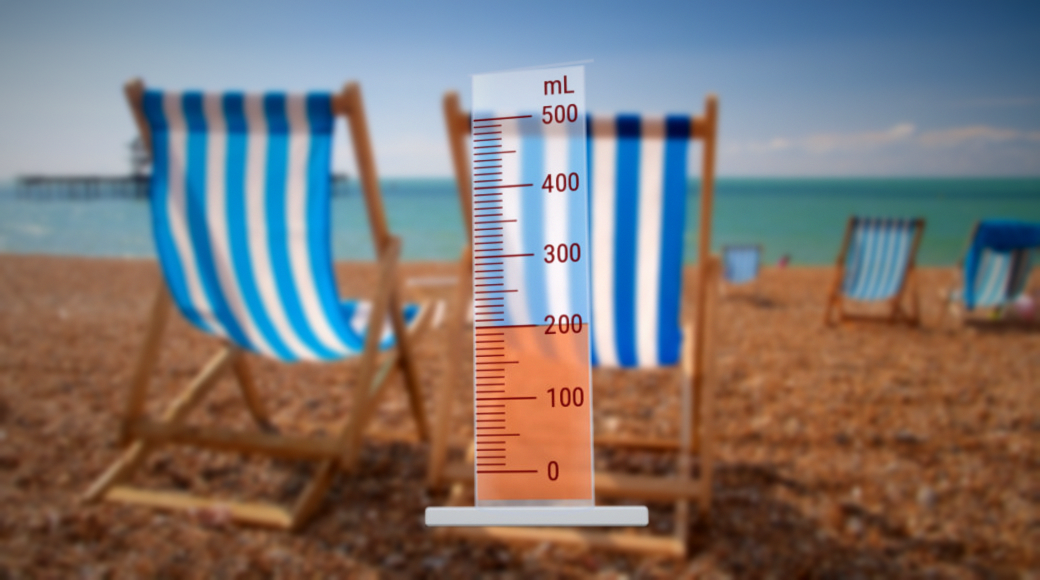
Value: 200 mL
